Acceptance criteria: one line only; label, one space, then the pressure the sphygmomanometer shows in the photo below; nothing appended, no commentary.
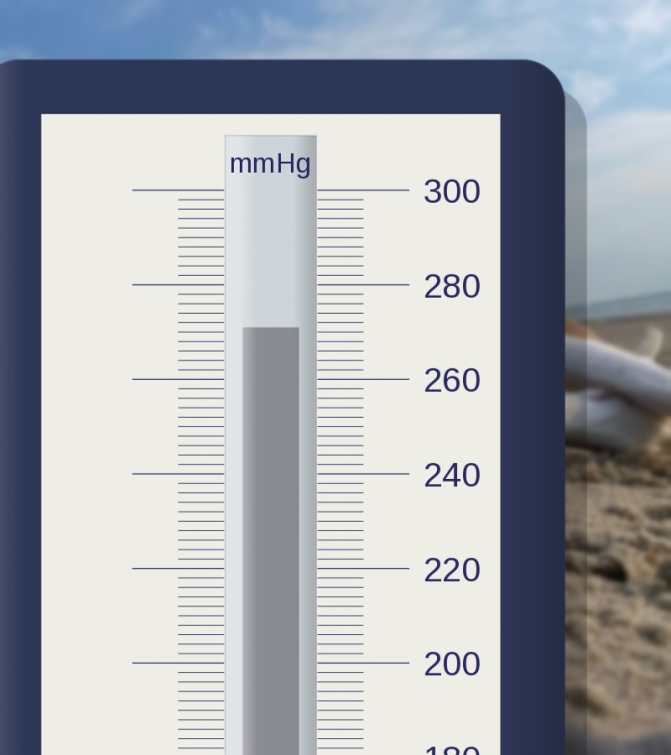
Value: 271 mmHg
